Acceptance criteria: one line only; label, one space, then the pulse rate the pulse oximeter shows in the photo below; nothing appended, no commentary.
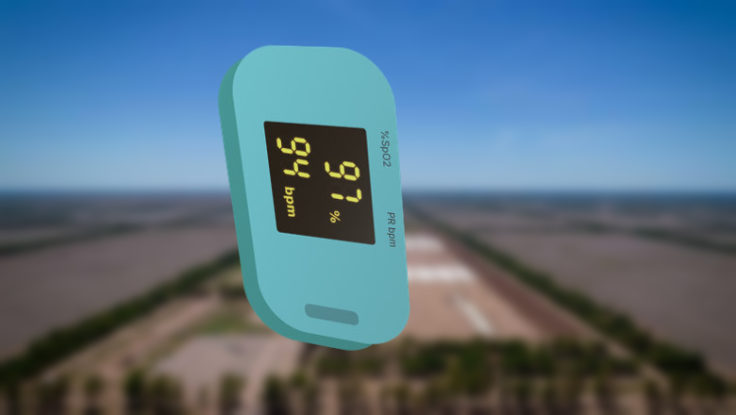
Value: 94 bpm
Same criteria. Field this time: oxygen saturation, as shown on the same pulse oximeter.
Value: 97 %
